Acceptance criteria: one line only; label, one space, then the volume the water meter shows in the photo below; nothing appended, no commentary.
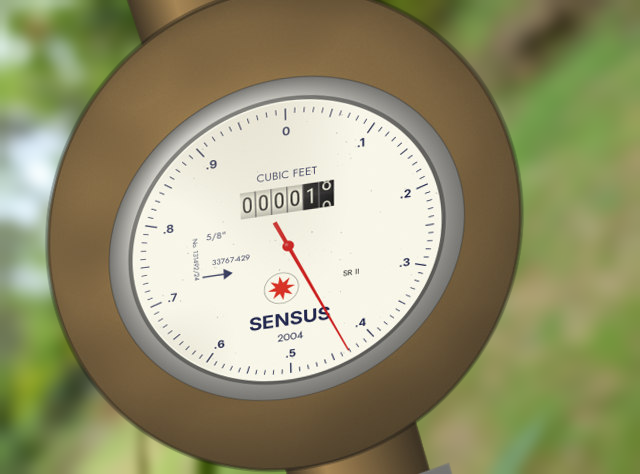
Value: 18.43 ft³
